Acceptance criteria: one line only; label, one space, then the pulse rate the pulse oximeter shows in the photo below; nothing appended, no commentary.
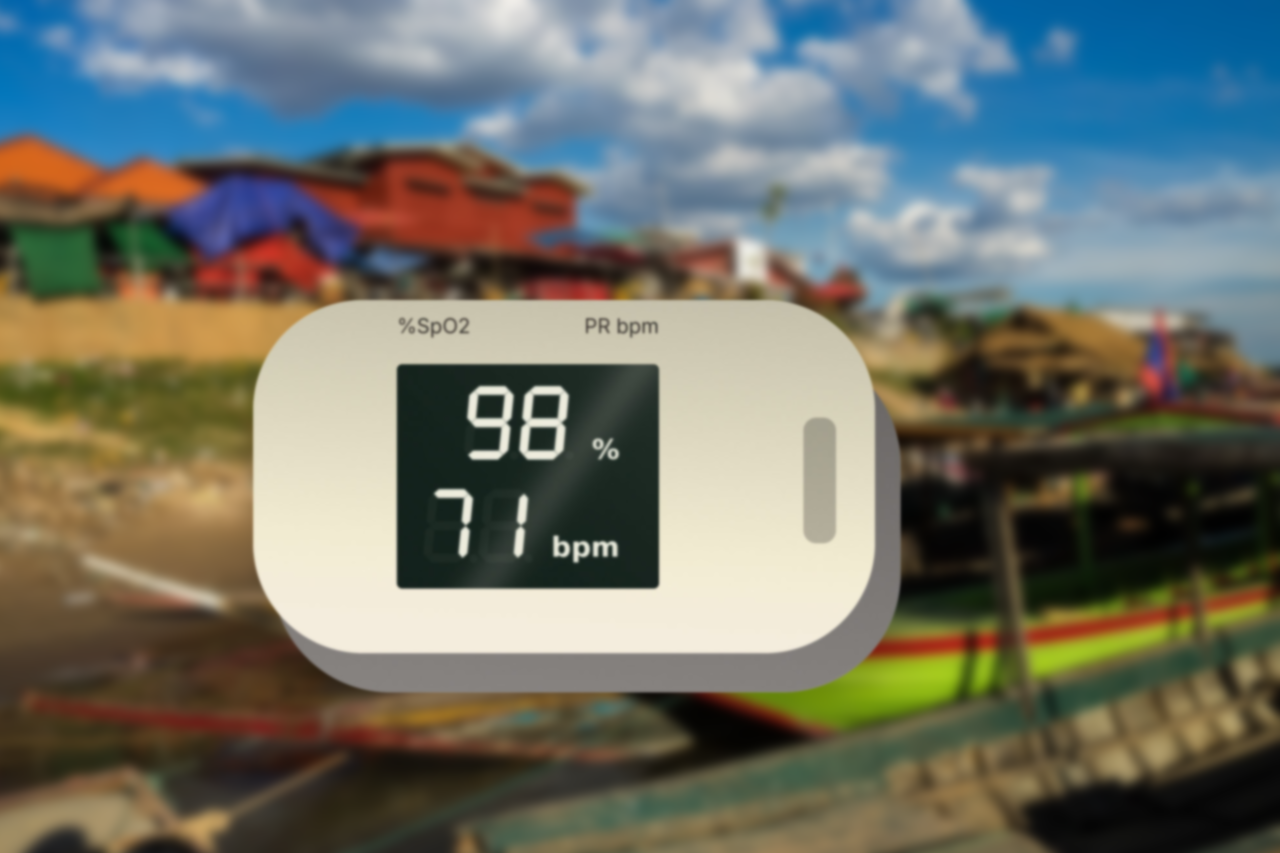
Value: 71 bpm
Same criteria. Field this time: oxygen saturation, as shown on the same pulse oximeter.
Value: 98 %
